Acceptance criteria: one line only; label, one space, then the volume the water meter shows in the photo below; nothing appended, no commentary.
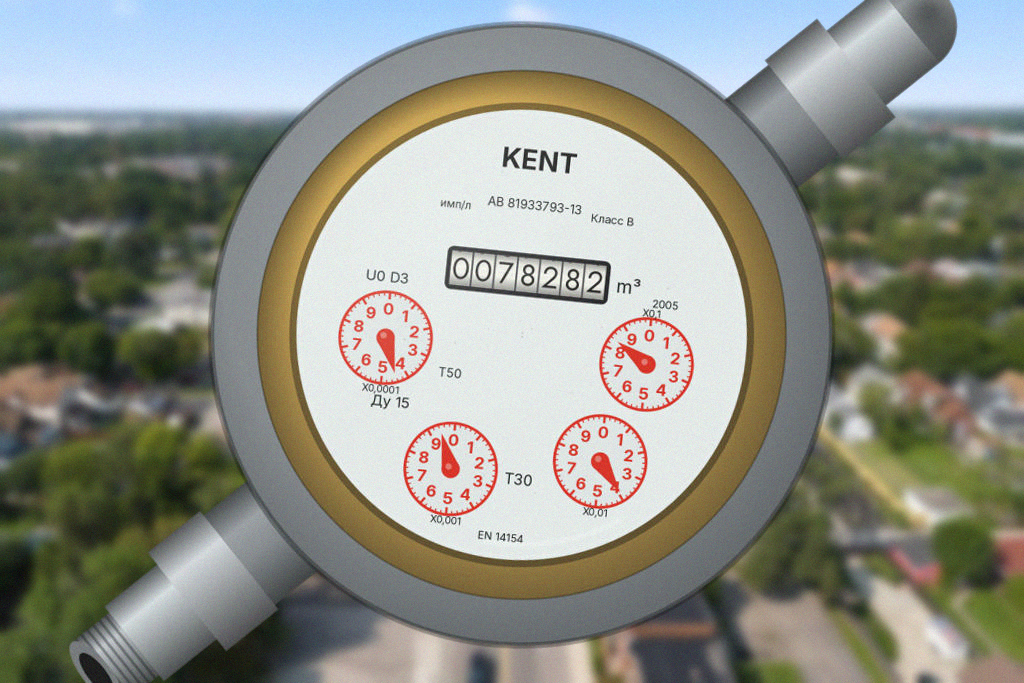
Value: 78282.8394 m³
